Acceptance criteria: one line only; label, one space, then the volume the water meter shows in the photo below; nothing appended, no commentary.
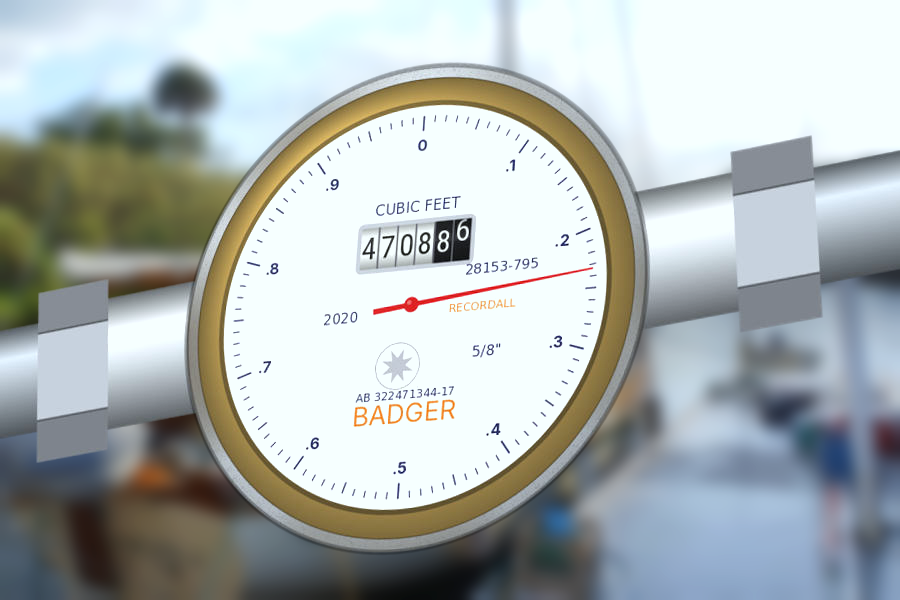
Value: 470886.23 ft³
